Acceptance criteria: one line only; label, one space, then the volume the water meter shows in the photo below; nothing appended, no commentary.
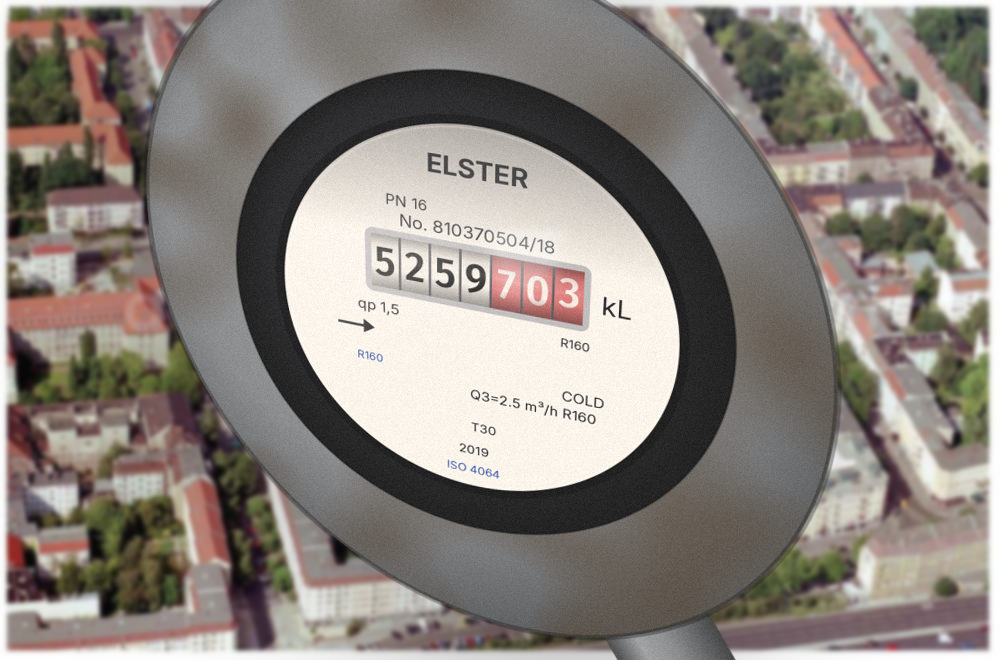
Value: 5259.703 kL
